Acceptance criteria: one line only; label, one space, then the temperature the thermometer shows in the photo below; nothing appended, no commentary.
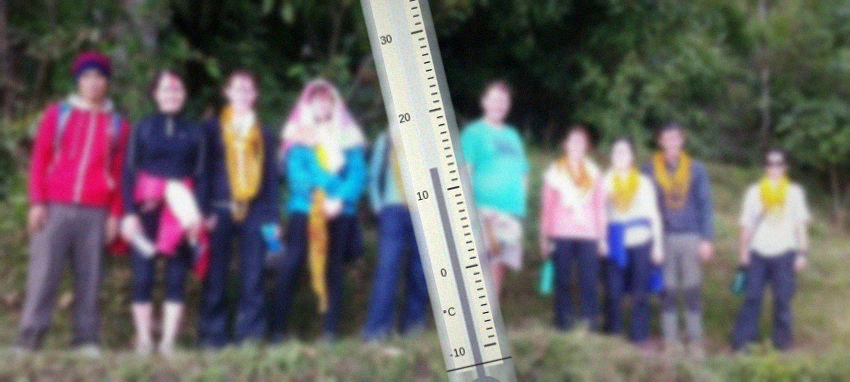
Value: 13 °C
